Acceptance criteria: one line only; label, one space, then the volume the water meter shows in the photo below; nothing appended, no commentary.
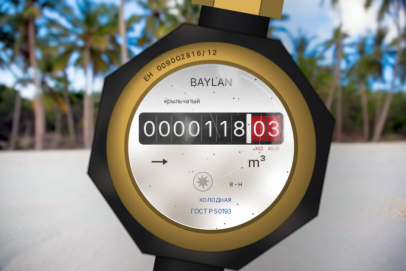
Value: 118.03 m³
